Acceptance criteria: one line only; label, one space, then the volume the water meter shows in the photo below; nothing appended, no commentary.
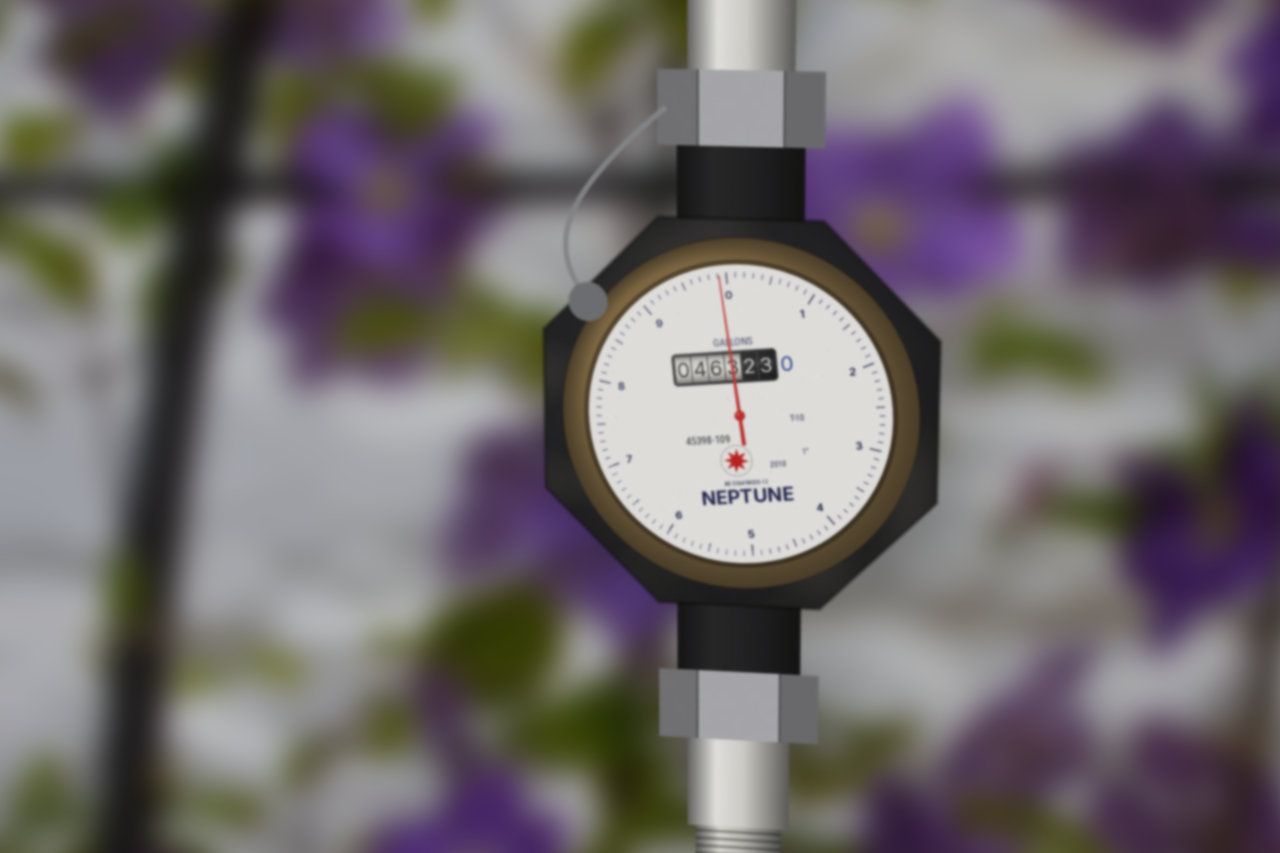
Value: 463229.9 gal
